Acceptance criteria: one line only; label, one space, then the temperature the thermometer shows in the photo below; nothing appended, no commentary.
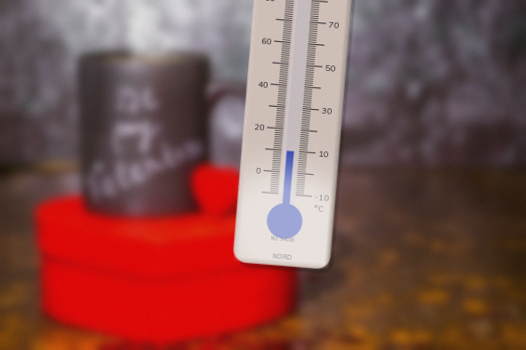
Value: 10 °C
